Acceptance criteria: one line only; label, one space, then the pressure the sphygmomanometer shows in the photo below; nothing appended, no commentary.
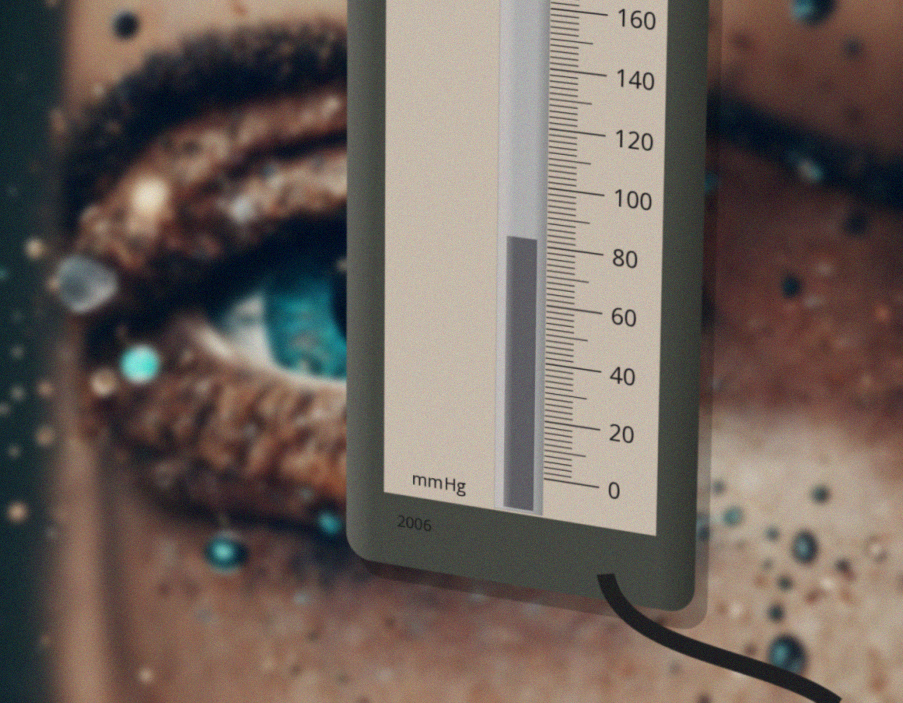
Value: 82 mmHg
